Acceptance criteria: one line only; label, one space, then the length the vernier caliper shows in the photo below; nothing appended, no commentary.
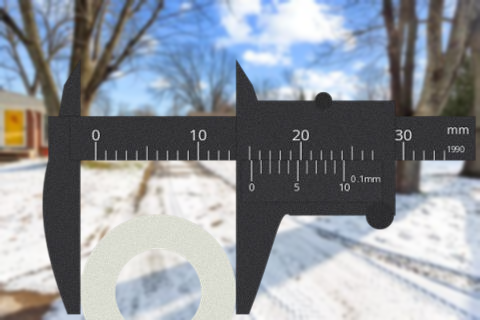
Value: 15.2 mm
